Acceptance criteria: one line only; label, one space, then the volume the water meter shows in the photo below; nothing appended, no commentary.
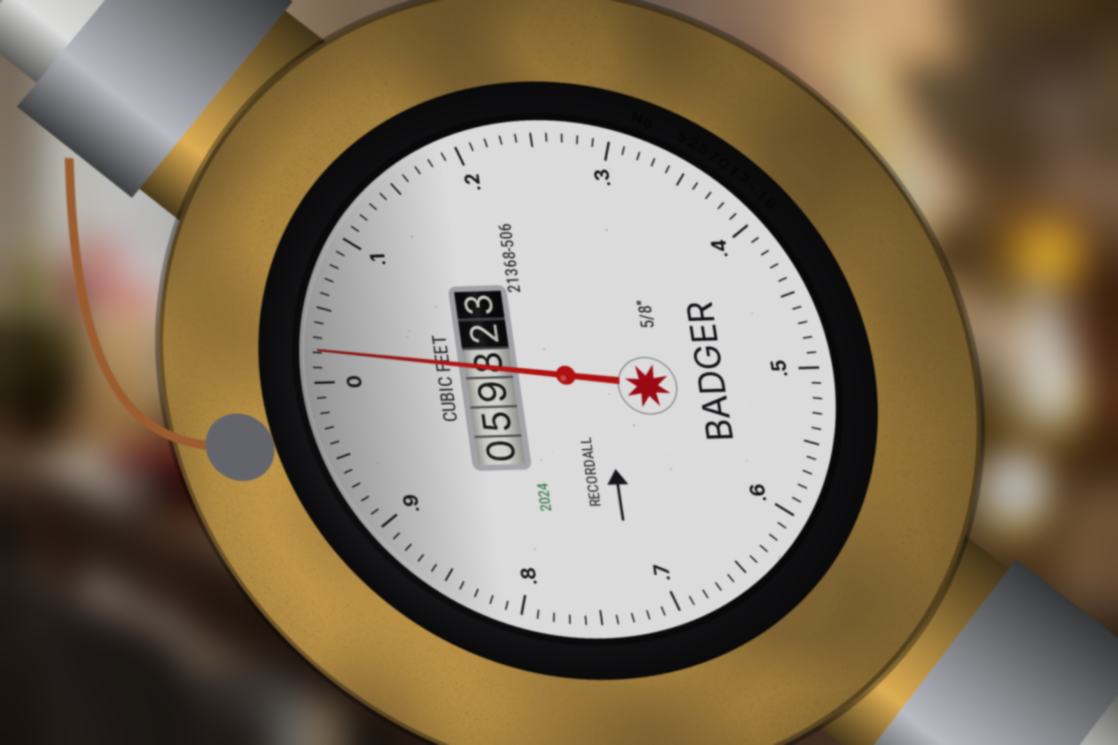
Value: 59823.02 ft³
